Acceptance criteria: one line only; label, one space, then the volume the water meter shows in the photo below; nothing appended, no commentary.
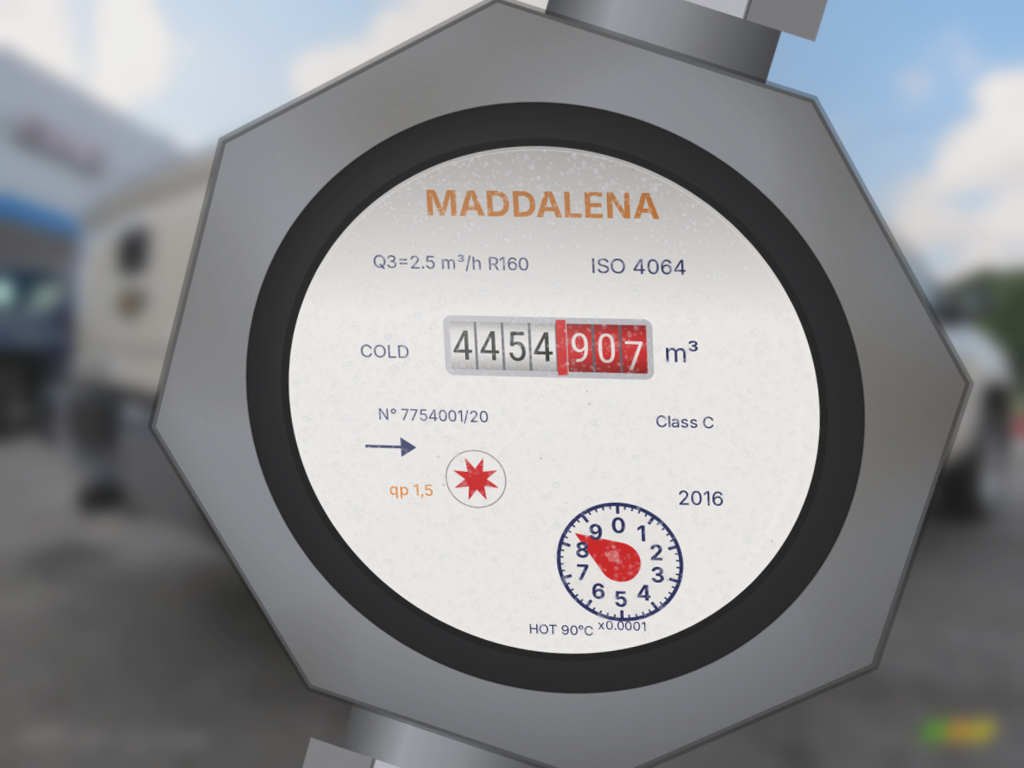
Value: 4454.9068 m³
